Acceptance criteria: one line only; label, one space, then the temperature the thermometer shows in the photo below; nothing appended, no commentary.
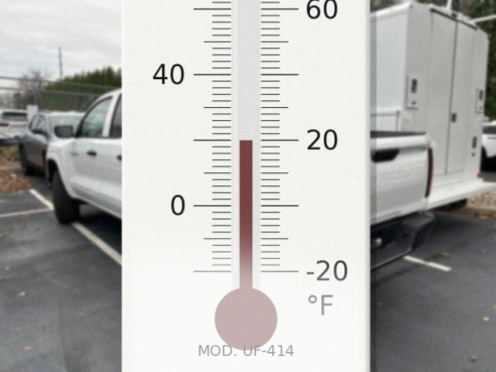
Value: 20 °F
